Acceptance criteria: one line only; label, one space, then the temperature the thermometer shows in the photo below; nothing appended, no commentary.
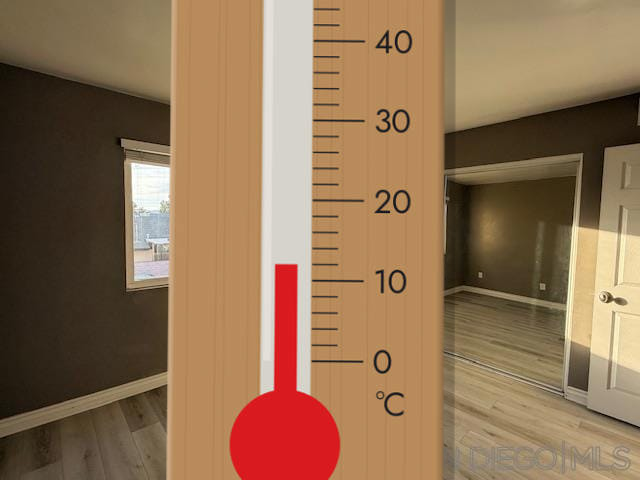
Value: 12 °C
